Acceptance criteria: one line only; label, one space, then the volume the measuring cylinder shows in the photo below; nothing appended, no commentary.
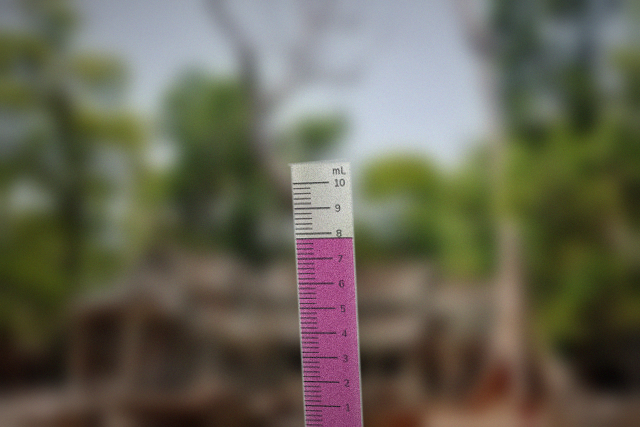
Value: 7.8 mL
